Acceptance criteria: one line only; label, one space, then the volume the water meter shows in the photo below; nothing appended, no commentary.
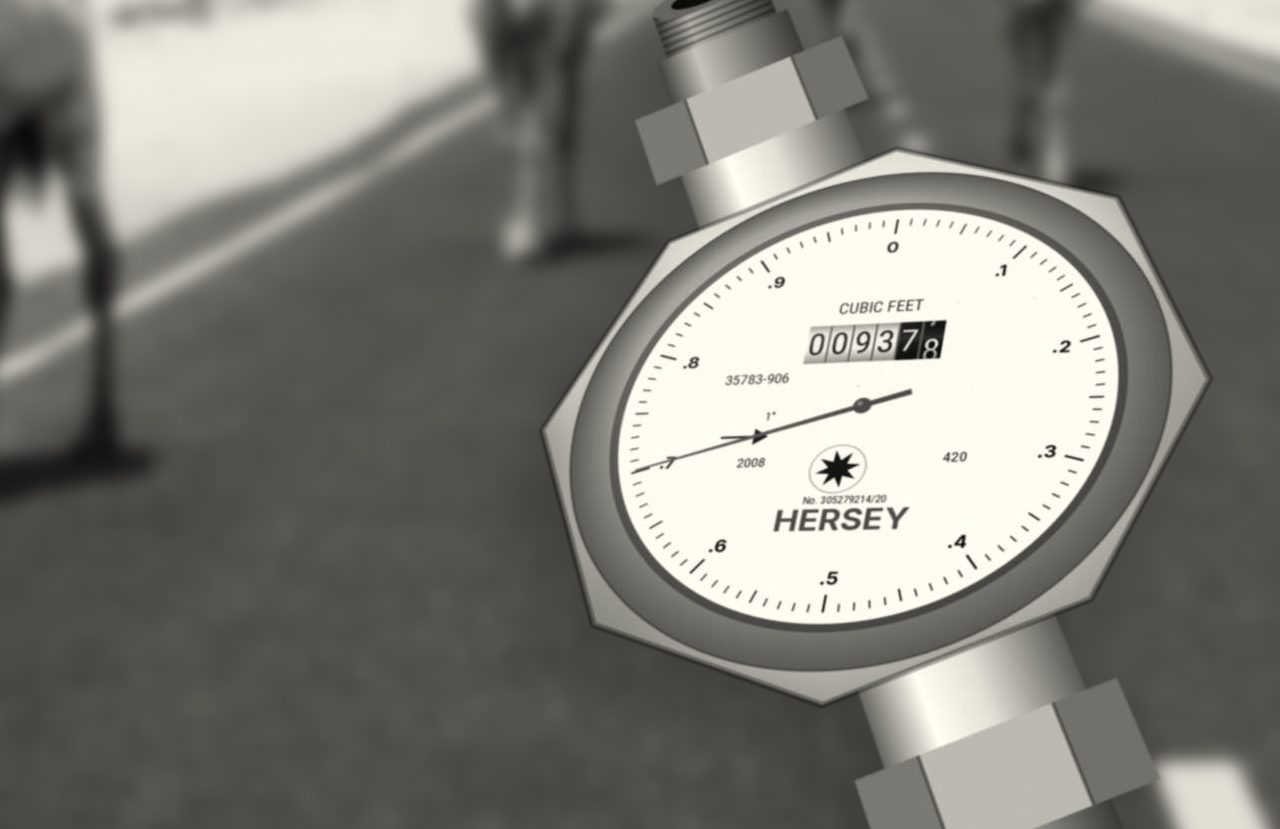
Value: 9377.70 ft³
